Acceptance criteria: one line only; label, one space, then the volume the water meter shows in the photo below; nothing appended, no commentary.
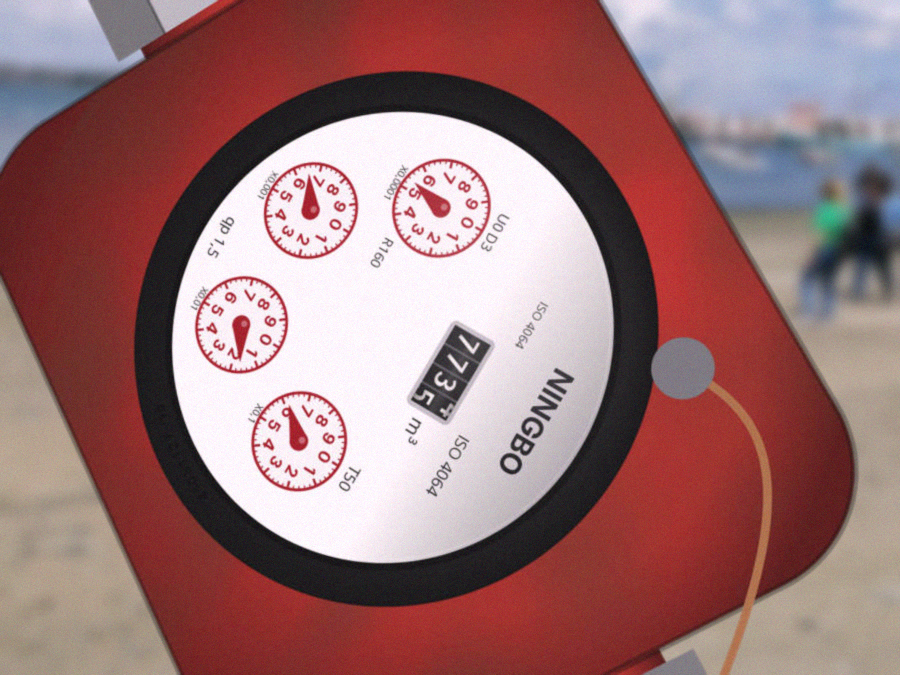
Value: 7734.6165 m³
